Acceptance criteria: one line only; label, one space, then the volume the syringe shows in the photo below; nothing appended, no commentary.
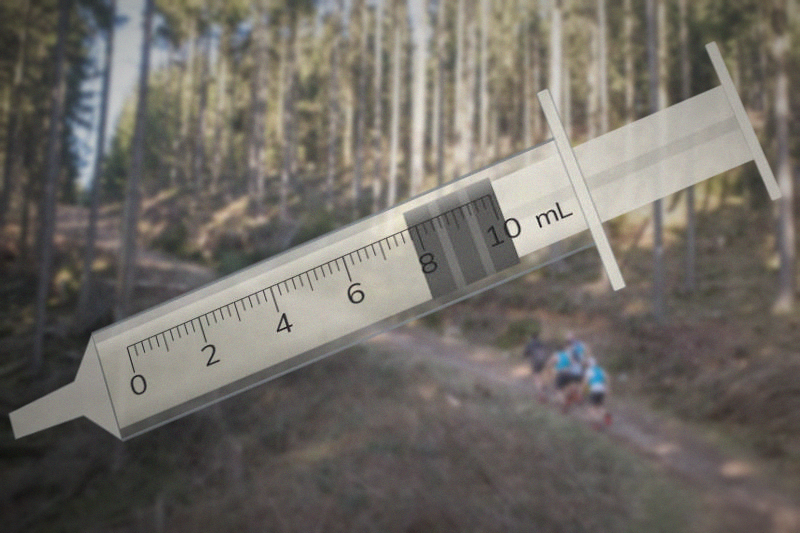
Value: 7.8 mL
